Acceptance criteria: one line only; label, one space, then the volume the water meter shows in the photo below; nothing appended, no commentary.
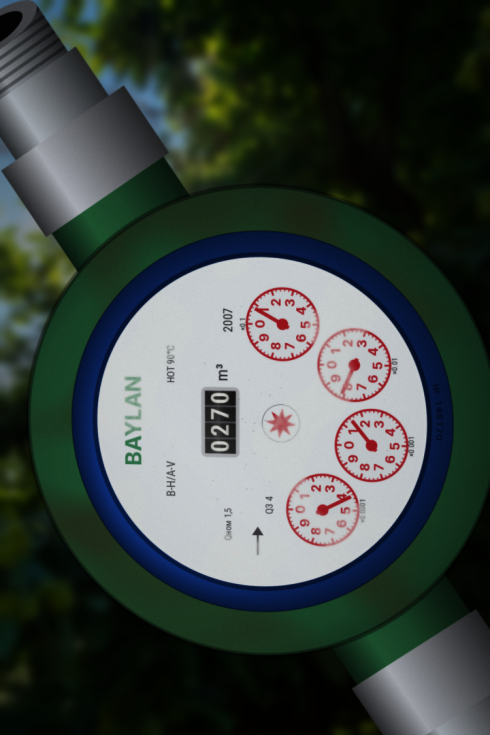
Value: 270.0814 m³
